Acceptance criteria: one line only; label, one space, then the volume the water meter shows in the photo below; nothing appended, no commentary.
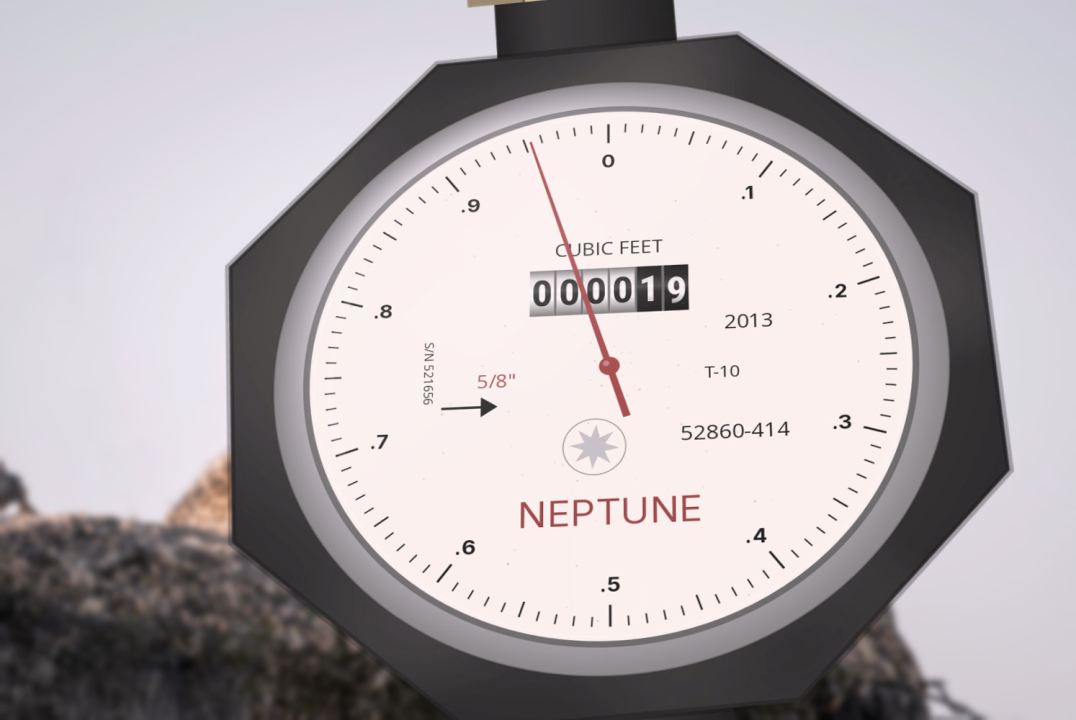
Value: 18.95 ft³
